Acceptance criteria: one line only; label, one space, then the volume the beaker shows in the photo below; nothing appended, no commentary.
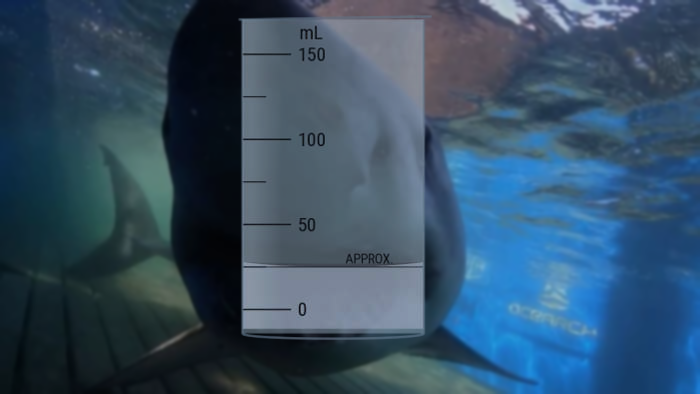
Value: 25 mL
